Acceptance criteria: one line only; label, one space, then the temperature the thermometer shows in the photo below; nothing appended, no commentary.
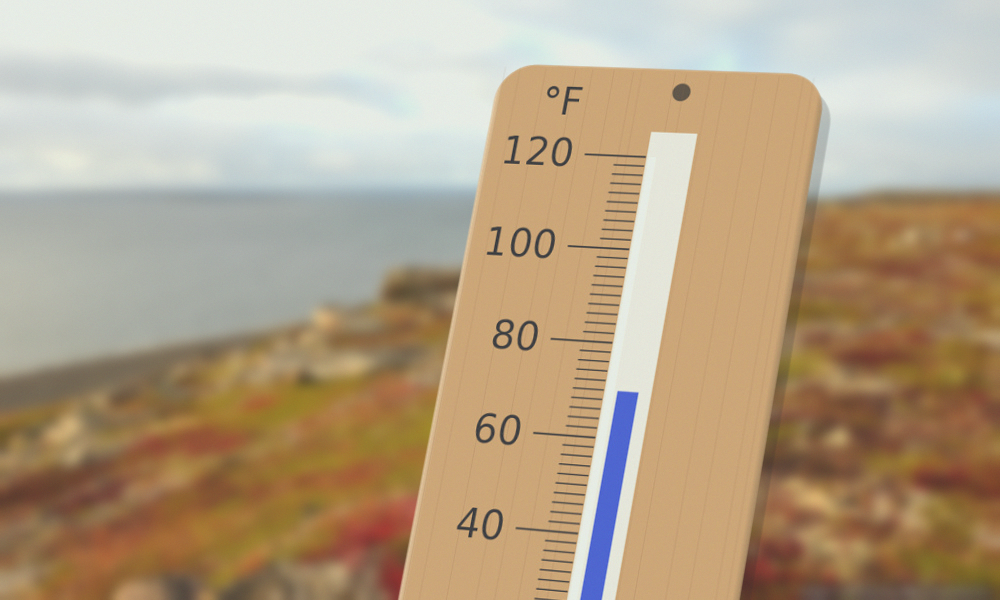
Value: 70 °F
